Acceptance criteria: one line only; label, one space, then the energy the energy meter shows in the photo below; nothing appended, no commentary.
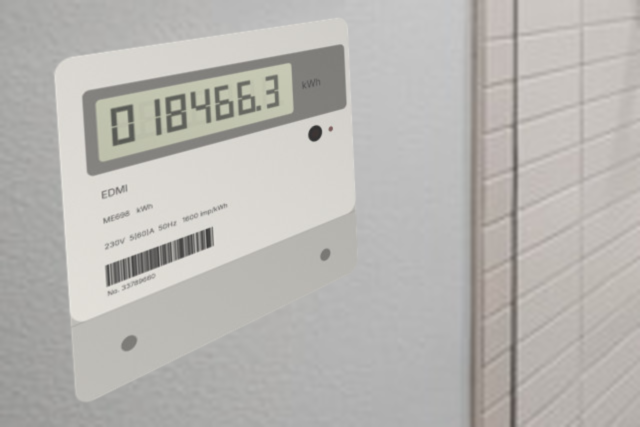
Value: 18466.3 kWh
